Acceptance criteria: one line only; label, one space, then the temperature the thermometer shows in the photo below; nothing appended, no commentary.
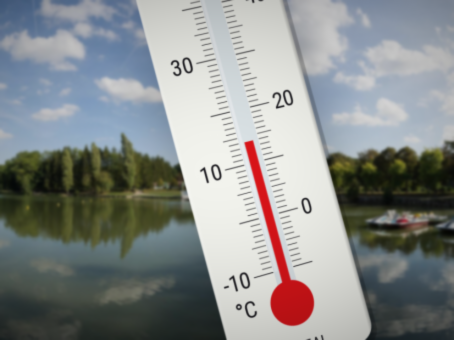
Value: 14 °C
